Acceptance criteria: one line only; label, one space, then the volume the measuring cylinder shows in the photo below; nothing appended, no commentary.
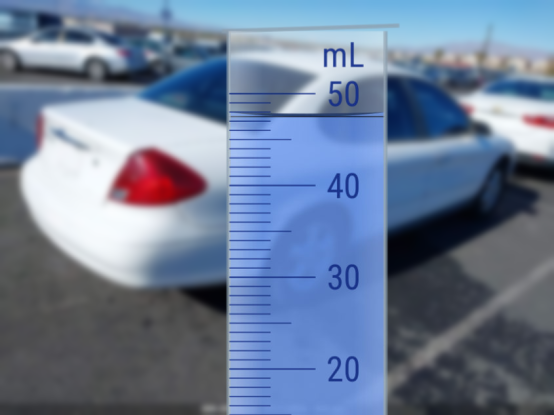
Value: 47.5 mL
